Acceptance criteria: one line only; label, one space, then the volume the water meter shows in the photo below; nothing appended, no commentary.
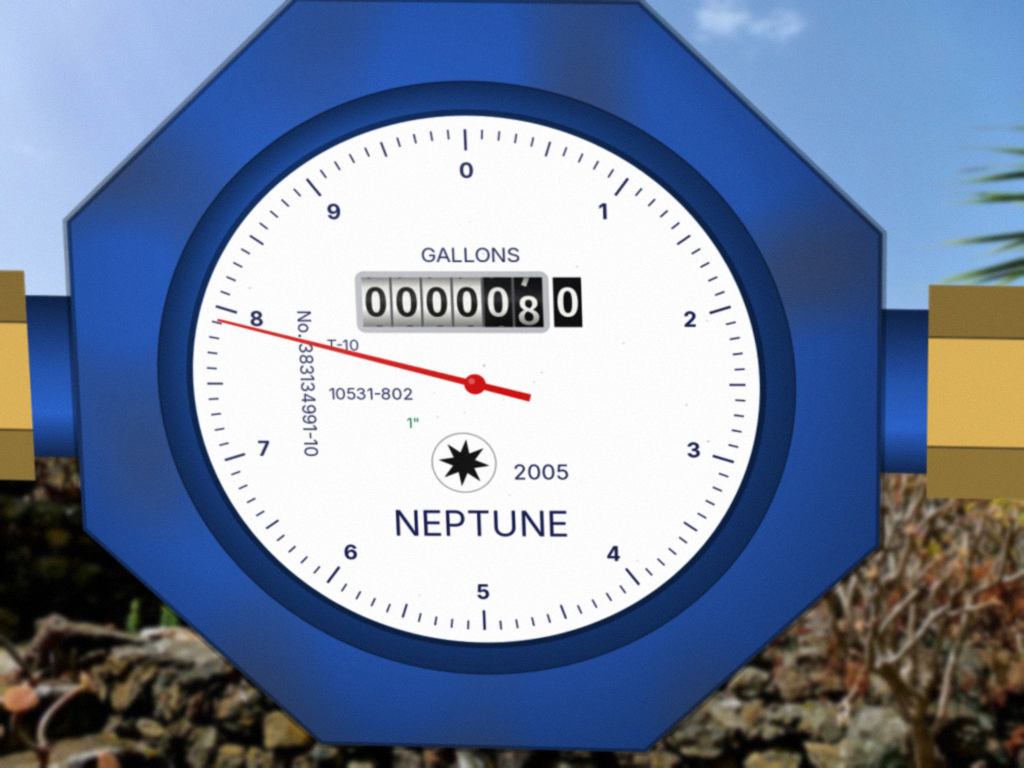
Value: 77.9 gal
